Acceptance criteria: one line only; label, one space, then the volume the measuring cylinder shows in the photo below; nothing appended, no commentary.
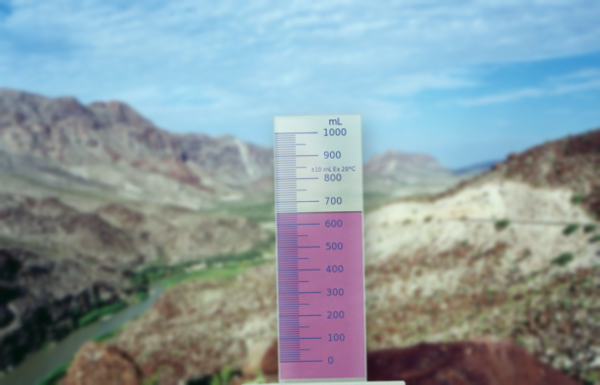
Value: 650 mL
